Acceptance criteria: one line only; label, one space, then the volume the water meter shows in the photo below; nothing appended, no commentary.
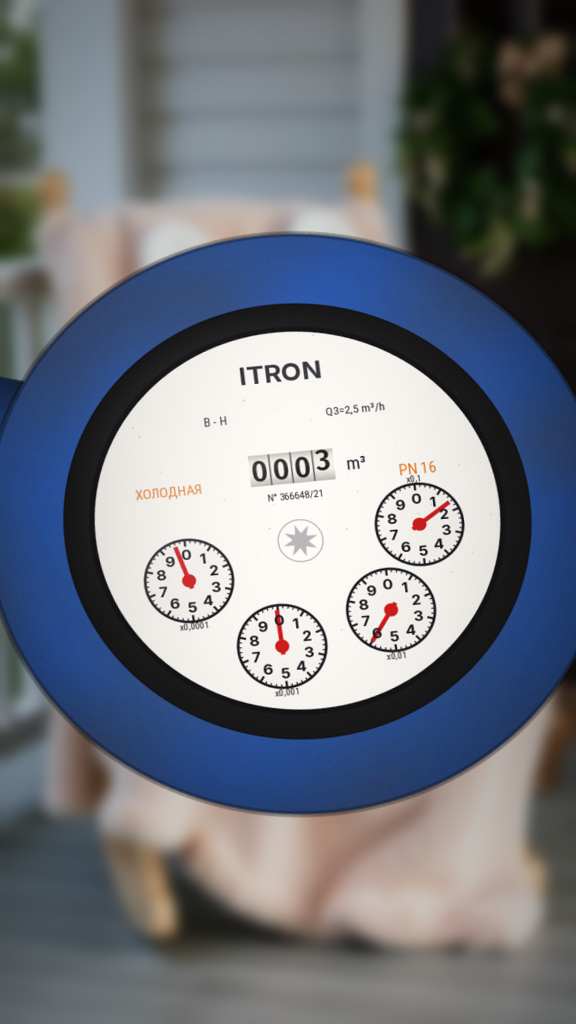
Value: 3.1599 m³
